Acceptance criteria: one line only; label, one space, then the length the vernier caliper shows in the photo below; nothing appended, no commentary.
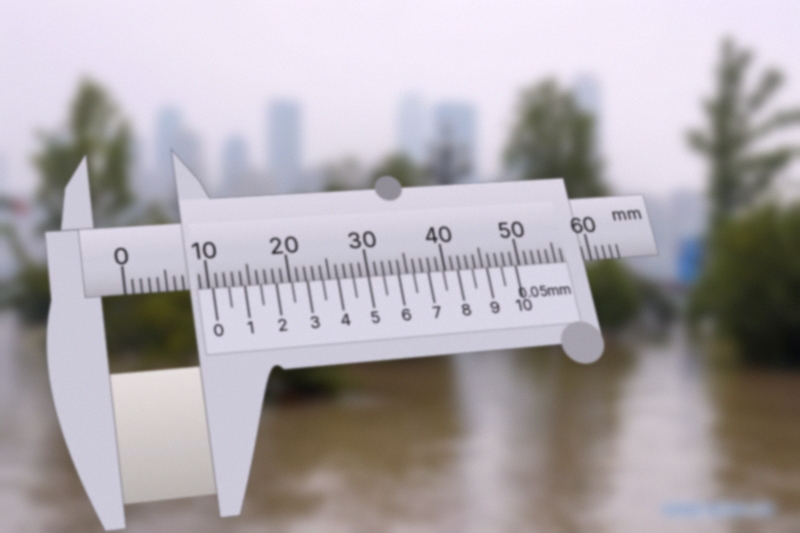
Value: 10.5 mm
